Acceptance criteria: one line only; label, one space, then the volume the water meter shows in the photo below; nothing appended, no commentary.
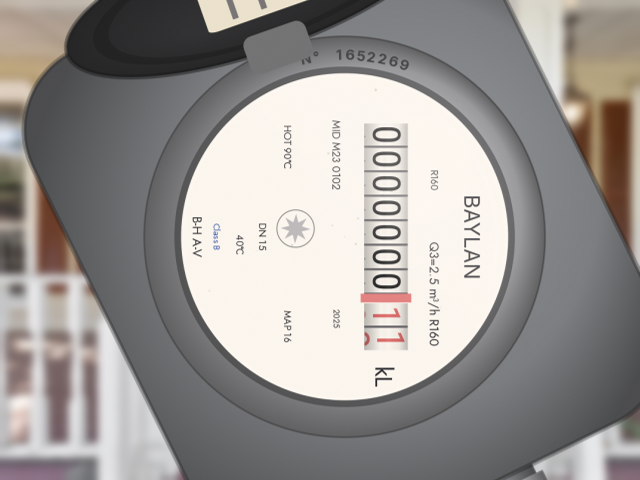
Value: 0.11 kL
